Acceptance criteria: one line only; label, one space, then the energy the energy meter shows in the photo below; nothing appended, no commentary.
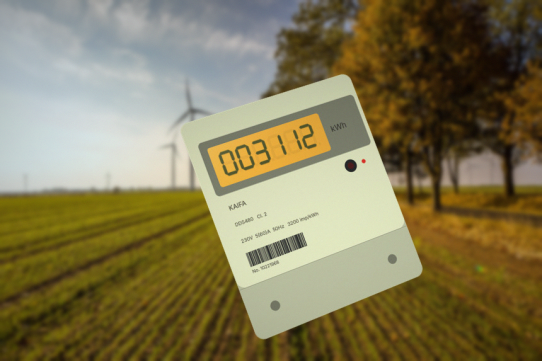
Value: 3112 kWh
